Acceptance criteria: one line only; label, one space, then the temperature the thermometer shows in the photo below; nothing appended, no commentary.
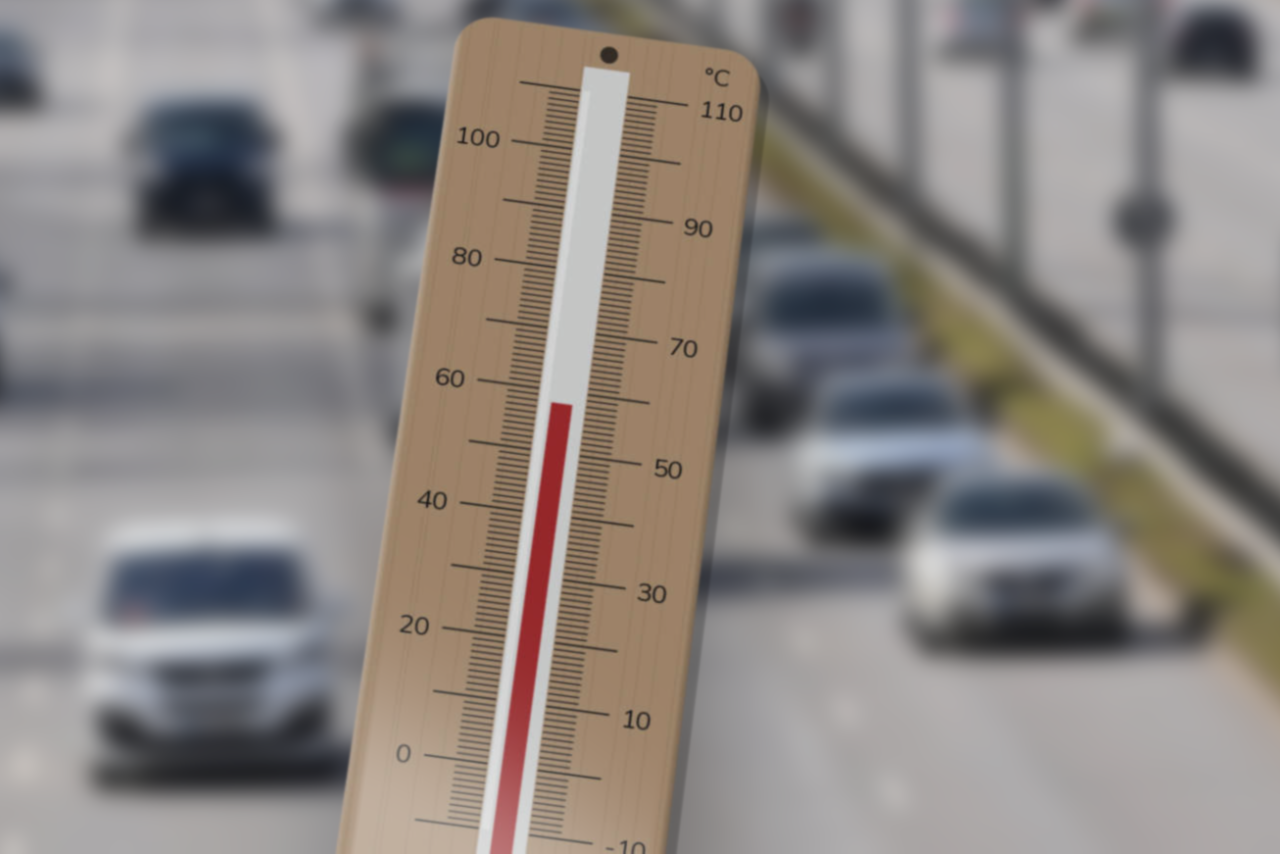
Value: 58 °C
